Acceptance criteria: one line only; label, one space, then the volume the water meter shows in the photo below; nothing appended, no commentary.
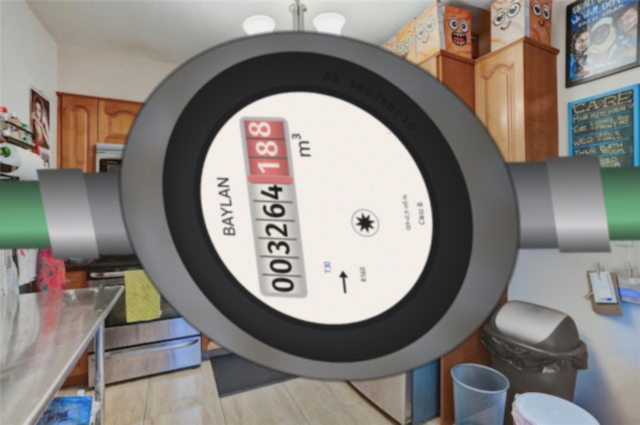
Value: 3264.188 m³
